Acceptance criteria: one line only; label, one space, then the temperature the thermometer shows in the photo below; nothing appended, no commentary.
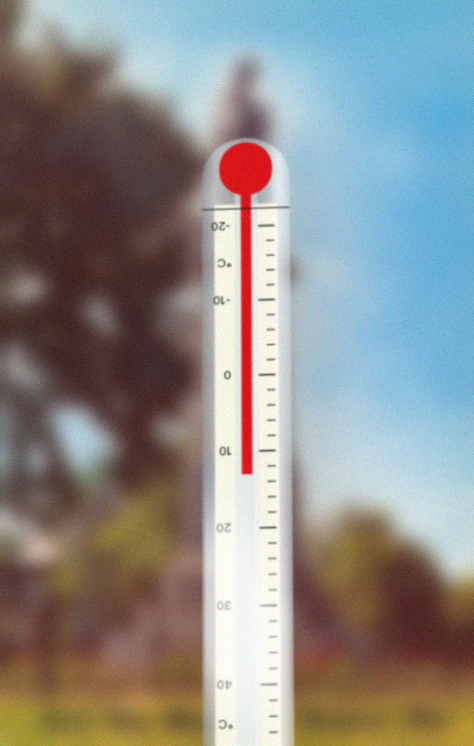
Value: 13 °C
